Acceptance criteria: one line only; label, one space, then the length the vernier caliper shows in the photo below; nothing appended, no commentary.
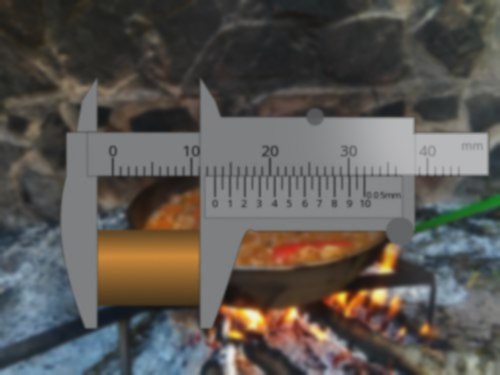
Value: 13.0 mm
